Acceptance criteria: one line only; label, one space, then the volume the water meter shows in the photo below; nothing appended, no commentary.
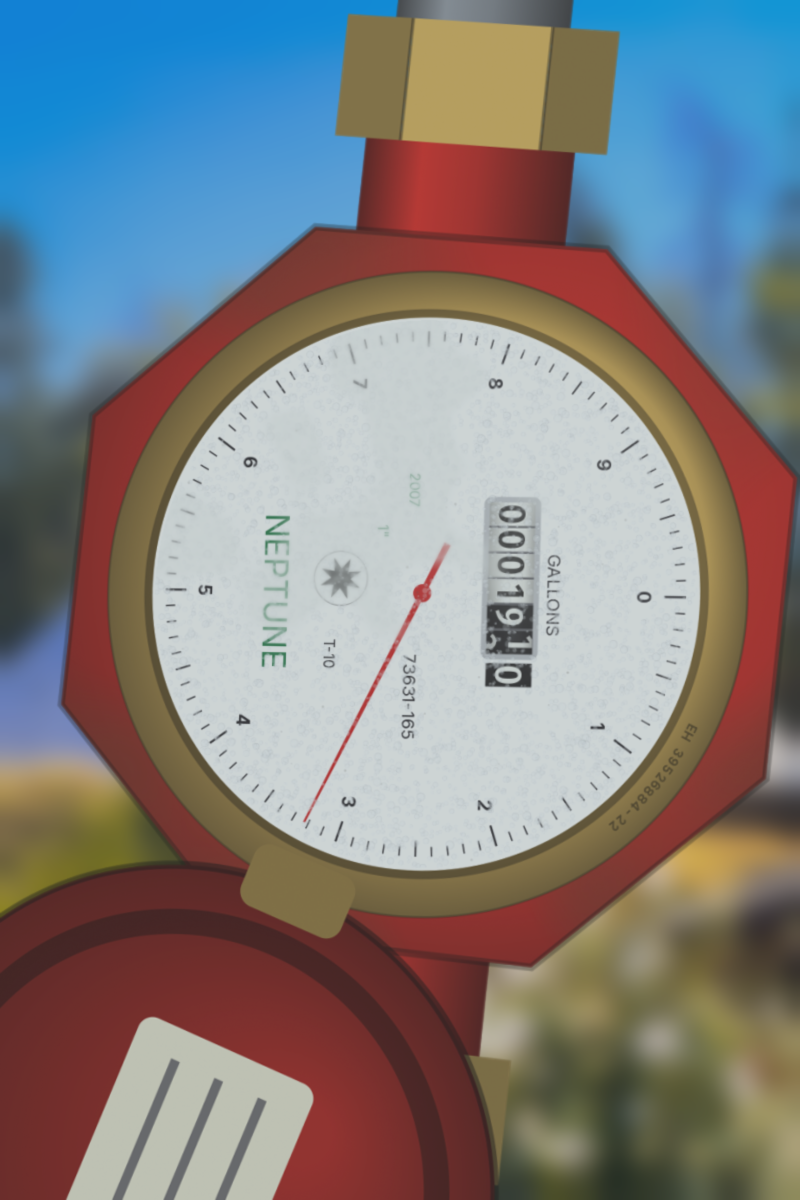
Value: 1913.2 gal
